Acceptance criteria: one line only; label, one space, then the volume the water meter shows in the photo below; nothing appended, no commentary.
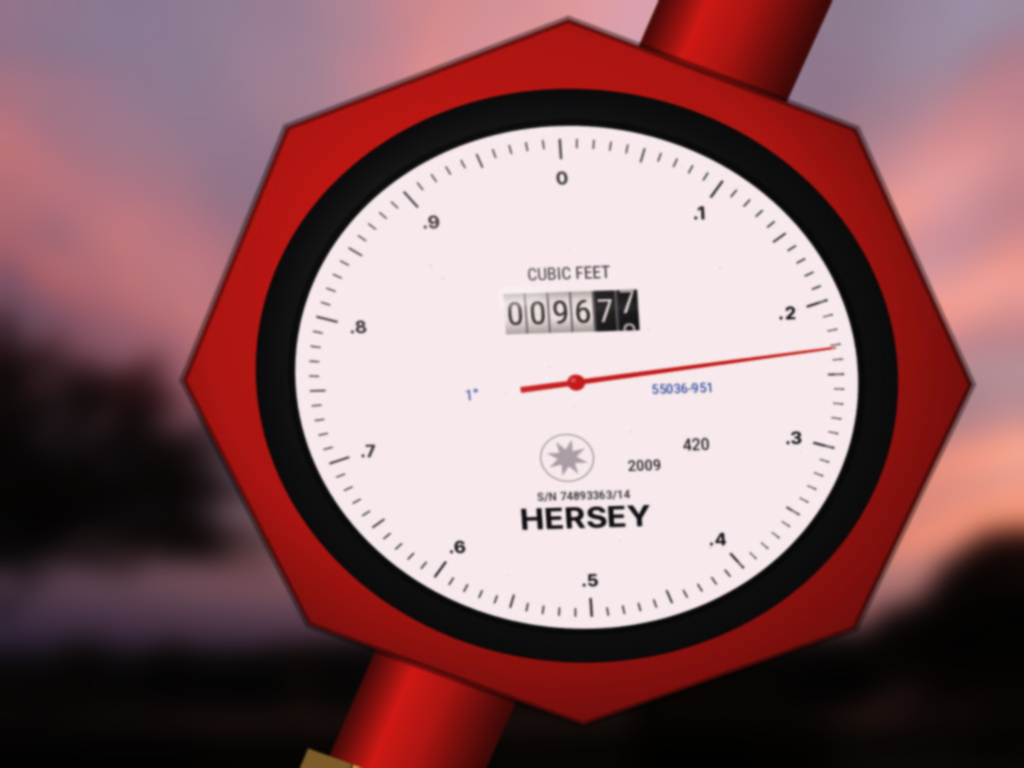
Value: 9677.23 ft³
